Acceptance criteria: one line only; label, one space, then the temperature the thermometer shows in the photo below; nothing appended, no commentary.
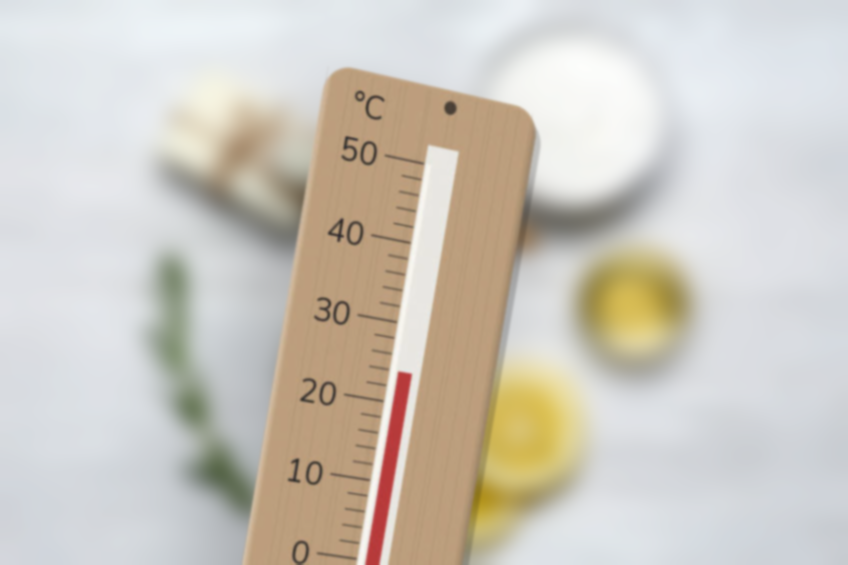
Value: 24 °C
